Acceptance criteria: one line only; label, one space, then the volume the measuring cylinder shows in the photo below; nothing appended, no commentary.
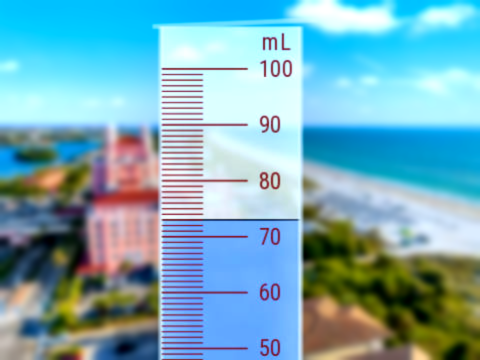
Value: 73 mL
